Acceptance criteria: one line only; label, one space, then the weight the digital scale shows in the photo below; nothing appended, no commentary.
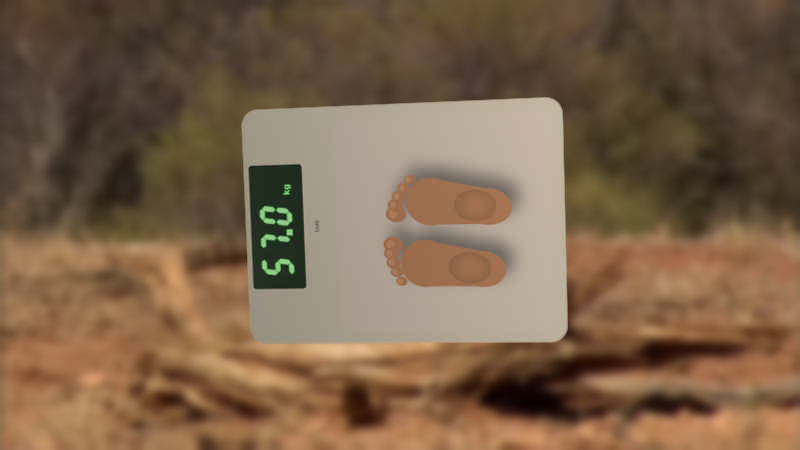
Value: 57.0 kg
